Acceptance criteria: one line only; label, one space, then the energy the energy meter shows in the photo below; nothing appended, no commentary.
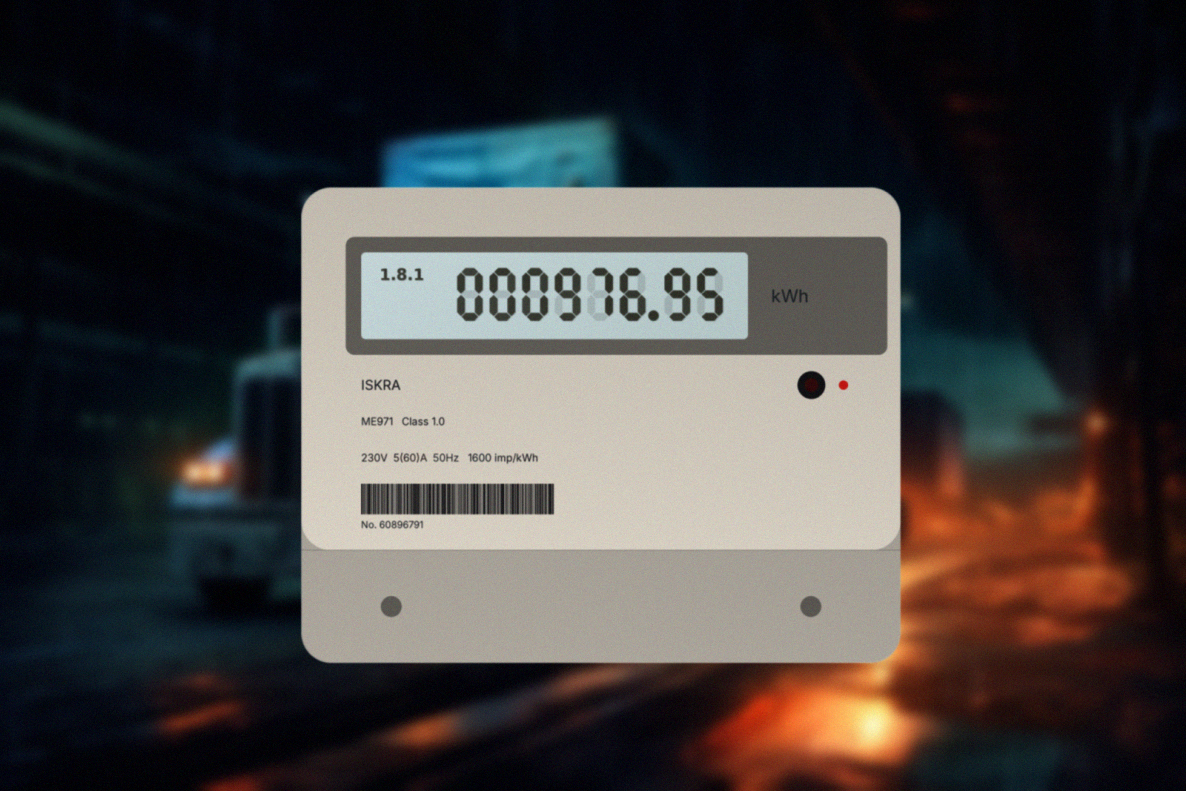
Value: 976.95 kWh
